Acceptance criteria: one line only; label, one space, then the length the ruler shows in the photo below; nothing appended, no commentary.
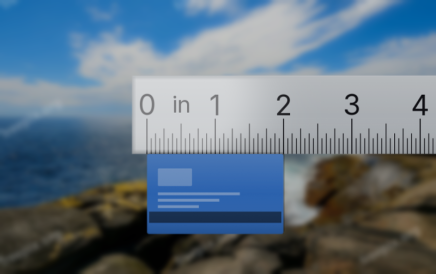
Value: 2 in
